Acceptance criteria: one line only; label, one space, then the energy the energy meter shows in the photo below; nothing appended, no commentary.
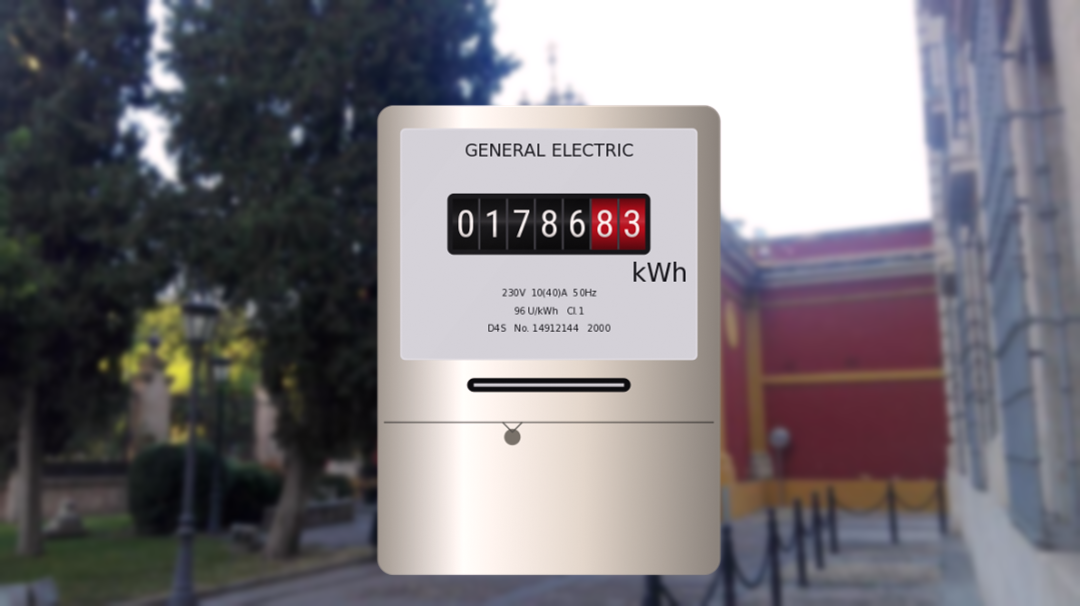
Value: 1786.83 kWh
